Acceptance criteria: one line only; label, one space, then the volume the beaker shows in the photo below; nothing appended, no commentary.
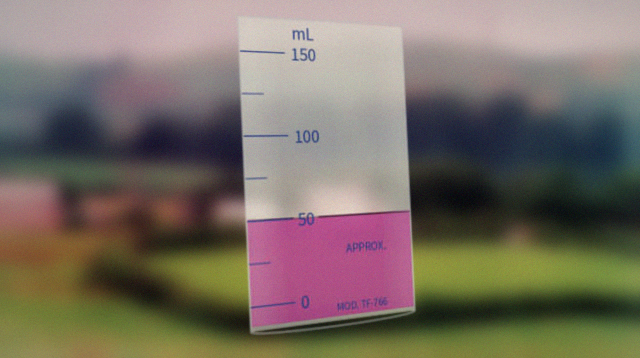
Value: 50 mL
